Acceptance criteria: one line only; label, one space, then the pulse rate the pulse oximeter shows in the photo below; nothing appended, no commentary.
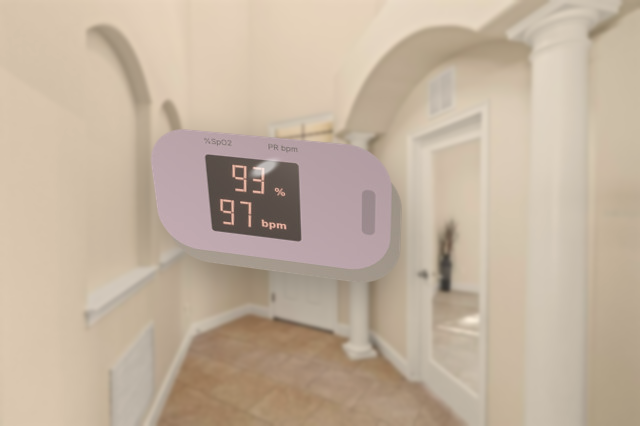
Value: 97 bpm
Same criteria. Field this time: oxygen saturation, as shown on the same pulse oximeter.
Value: 93 %
